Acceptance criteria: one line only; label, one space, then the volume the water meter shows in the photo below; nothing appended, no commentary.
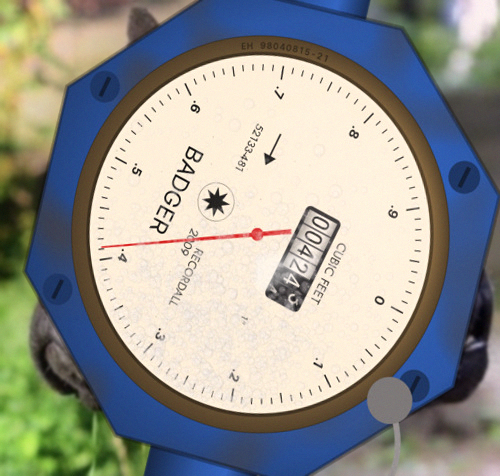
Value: 4243.41 ft³
